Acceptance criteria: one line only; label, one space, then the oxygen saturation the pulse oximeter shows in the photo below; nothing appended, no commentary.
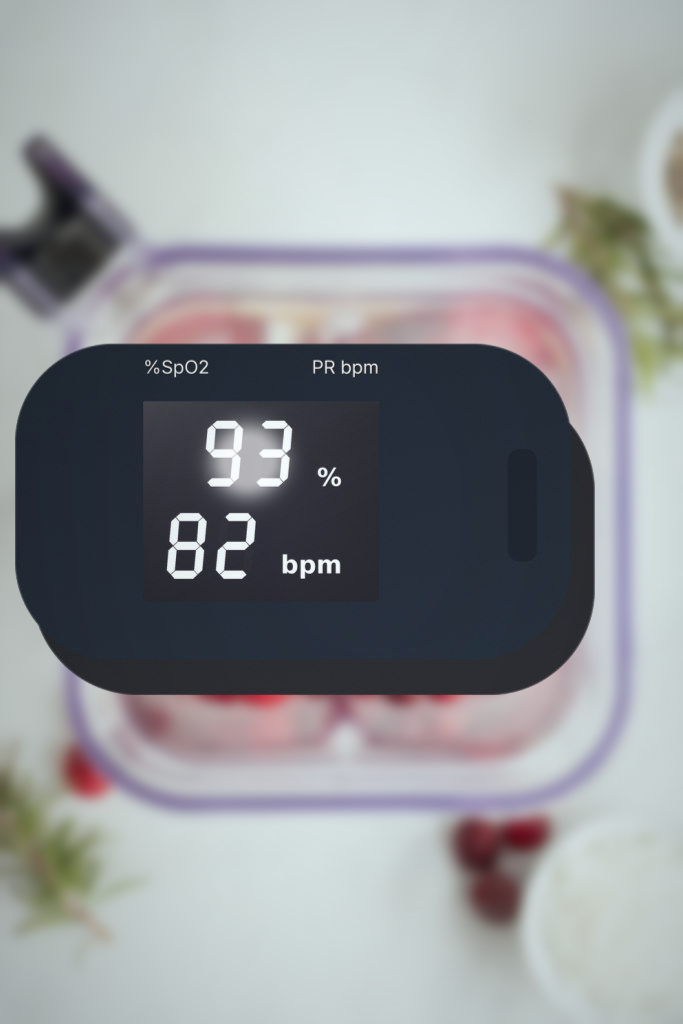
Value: 93 %
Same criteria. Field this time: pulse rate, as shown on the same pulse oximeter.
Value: 82 bpm
